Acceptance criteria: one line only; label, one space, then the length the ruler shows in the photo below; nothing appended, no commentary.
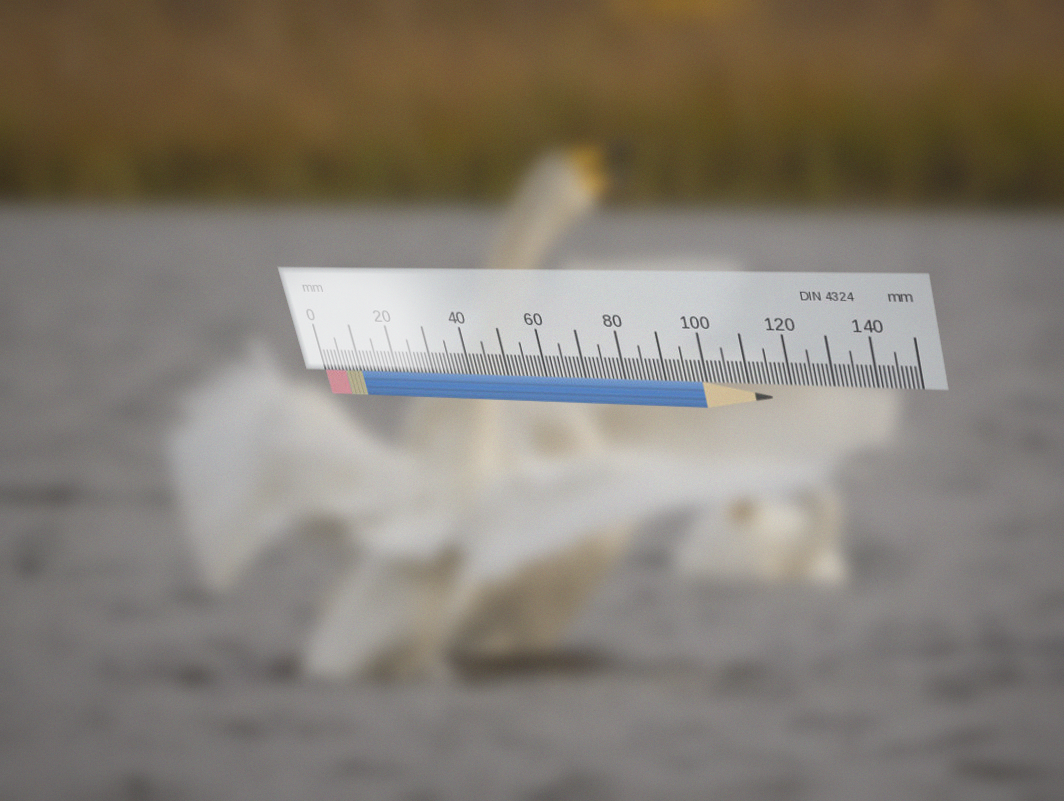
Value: 115 mm
